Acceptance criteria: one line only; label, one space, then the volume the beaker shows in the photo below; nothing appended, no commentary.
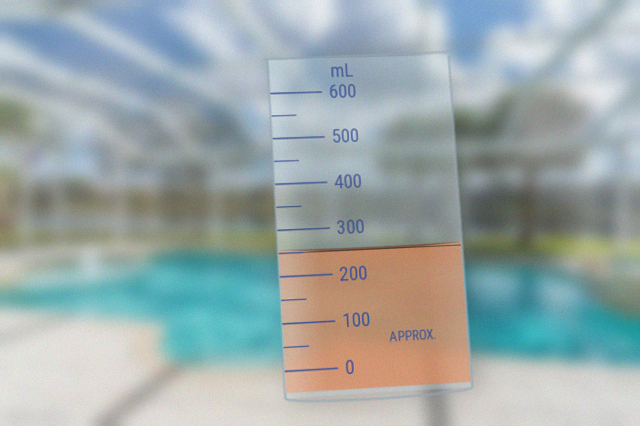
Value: 250 mL
